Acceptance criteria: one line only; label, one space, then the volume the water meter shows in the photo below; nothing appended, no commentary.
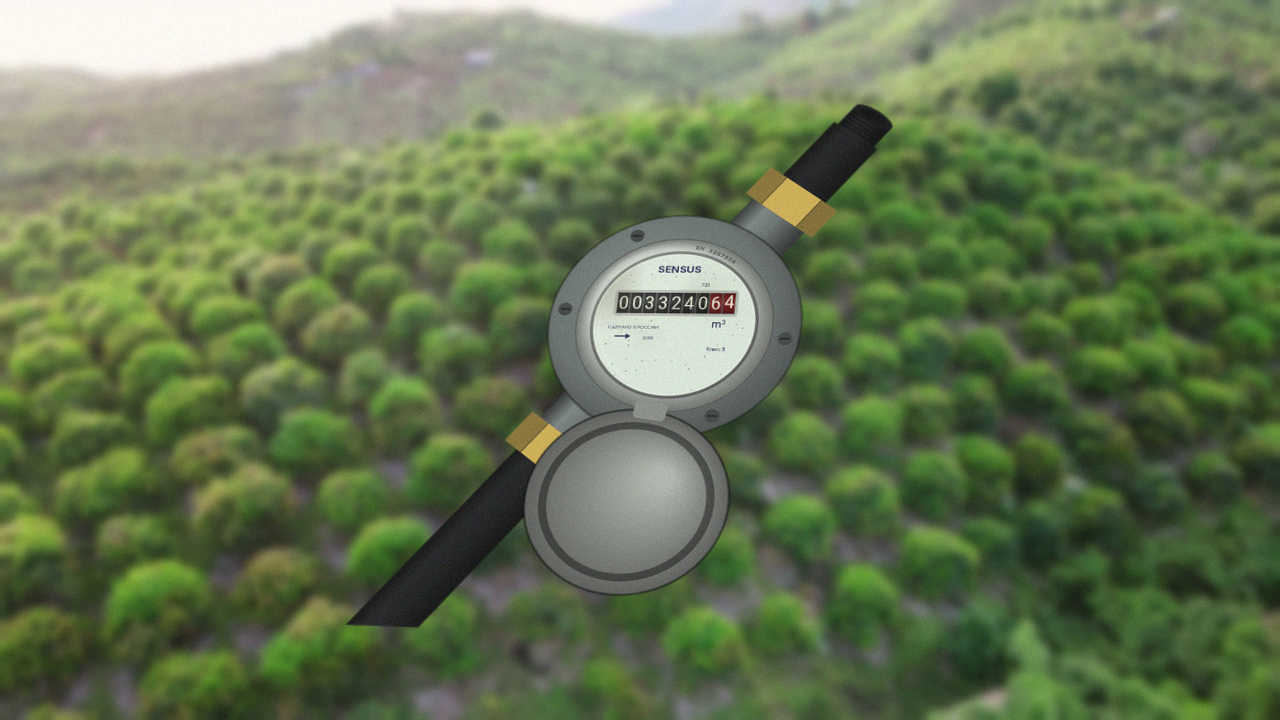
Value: 33240.64 m³
